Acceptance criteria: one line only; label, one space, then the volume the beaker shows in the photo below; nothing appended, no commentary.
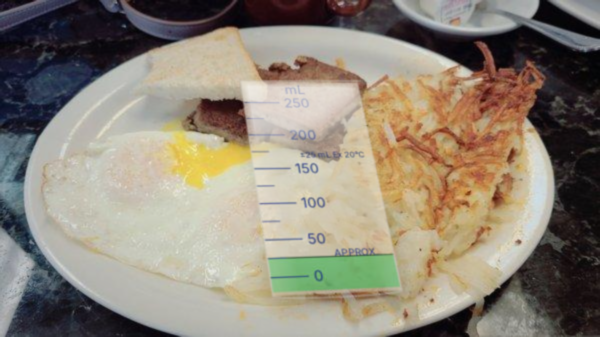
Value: 25 mL
